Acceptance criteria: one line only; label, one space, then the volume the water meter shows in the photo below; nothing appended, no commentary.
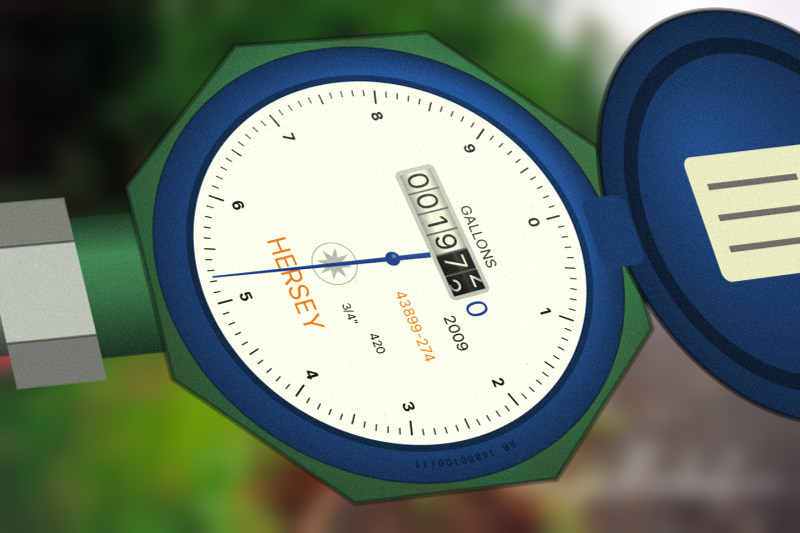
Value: 19725.2 gal
